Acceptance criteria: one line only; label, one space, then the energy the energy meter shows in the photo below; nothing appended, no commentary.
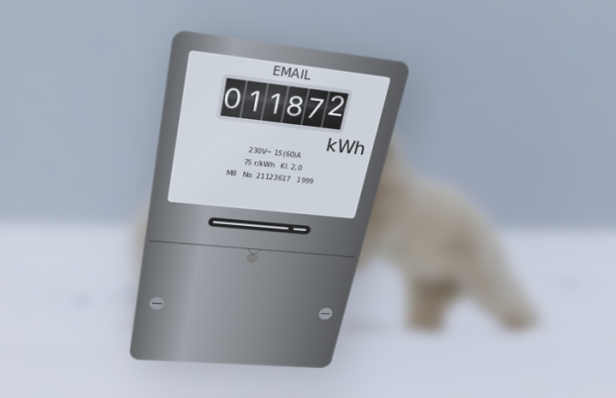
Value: 11872 kWh
